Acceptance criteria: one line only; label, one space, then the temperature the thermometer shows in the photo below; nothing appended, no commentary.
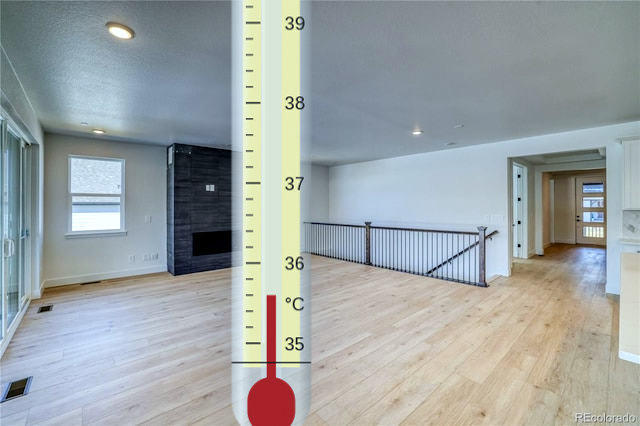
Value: 35.6 °C
